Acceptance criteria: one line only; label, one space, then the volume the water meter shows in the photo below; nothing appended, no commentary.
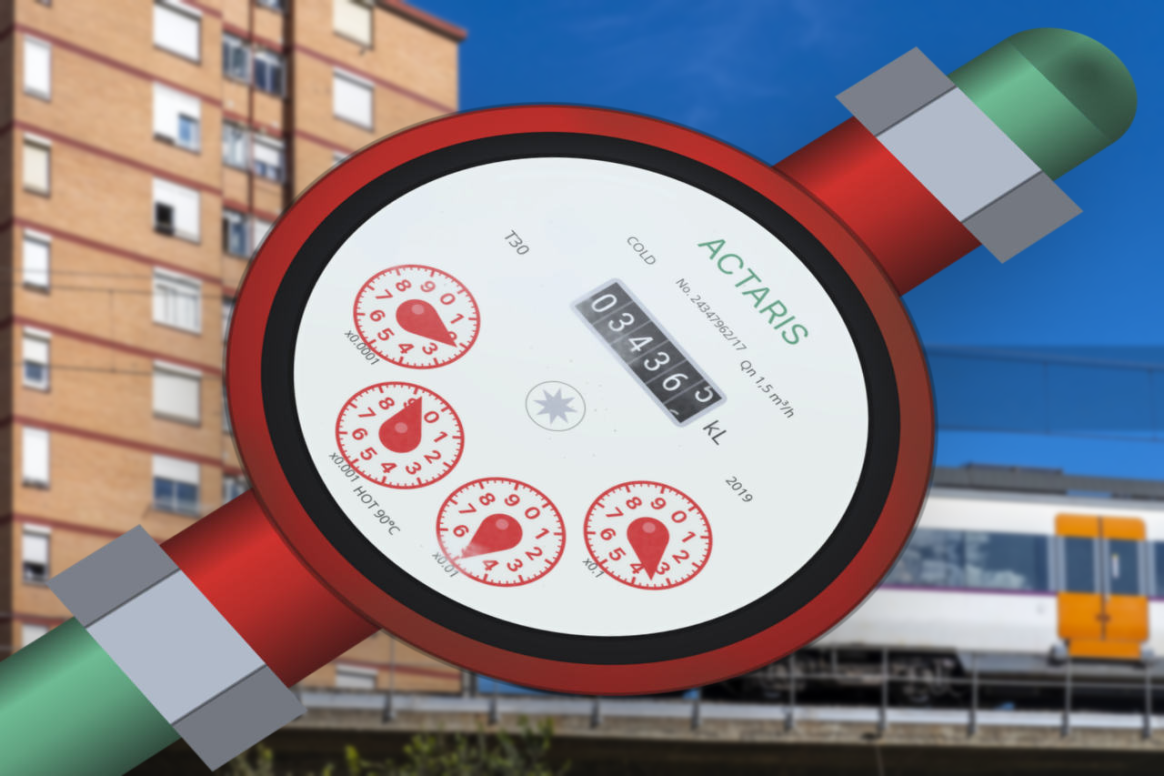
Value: 34365.3492 kL
